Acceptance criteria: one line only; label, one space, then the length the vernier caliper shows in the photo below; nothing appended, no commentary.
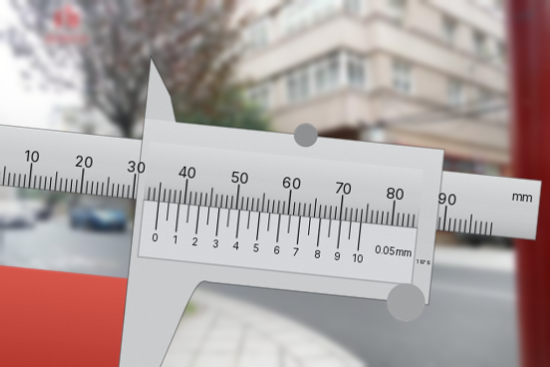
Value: 35.0 mm
